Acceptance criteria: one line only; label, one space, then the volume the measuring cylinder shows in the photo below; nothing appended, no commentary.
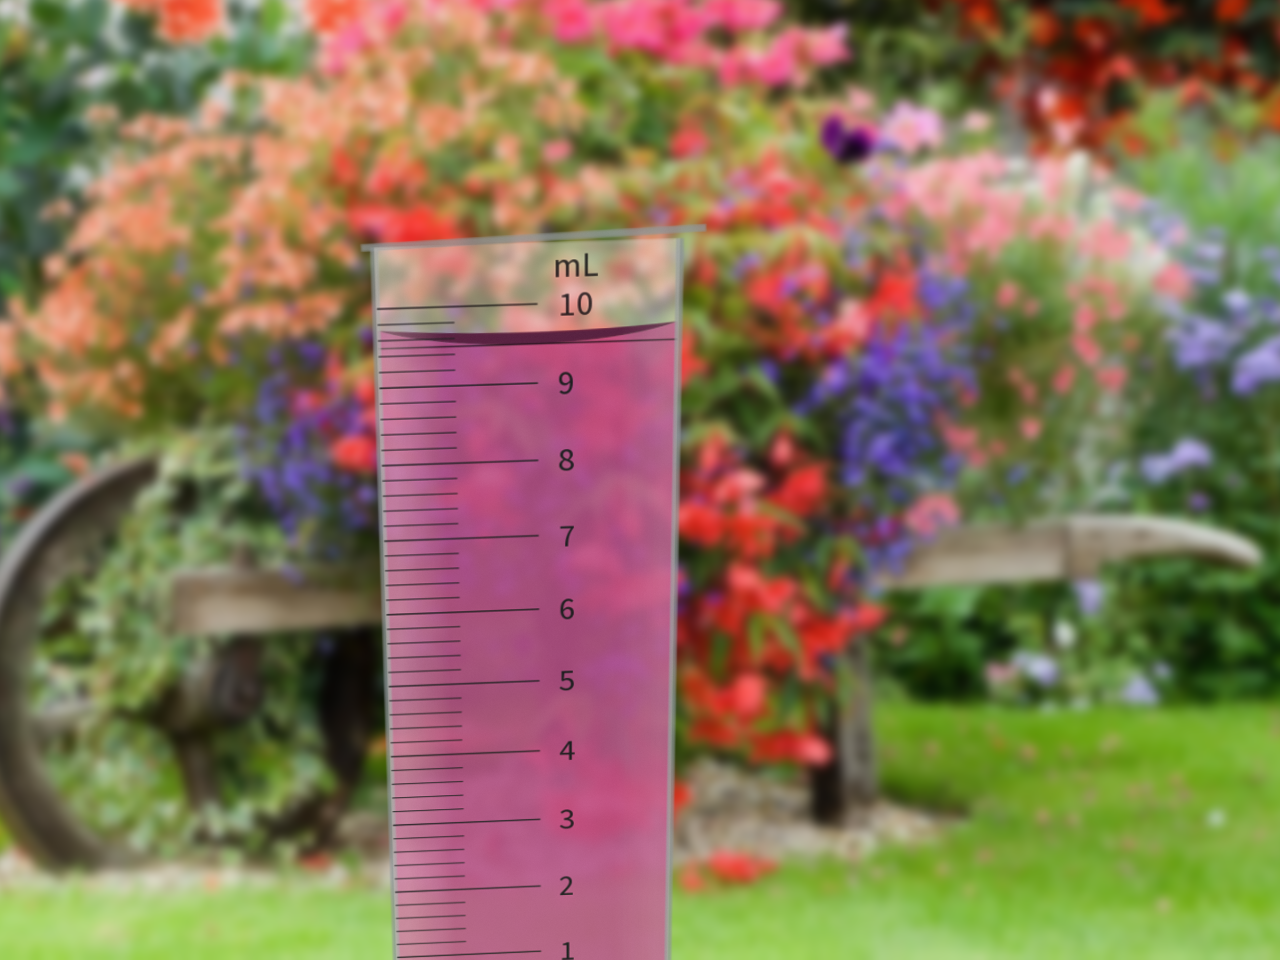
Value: 9.5 mL
